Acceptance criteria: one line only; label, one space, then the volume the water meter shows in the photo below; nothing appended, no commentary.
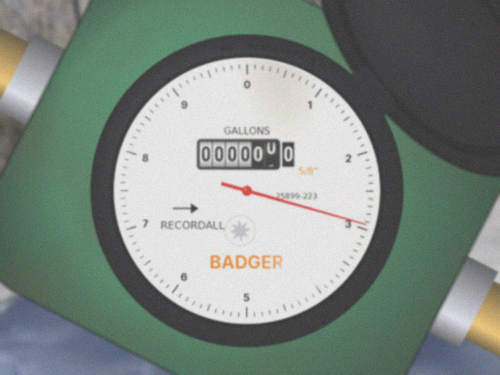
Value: 2.9 gal
